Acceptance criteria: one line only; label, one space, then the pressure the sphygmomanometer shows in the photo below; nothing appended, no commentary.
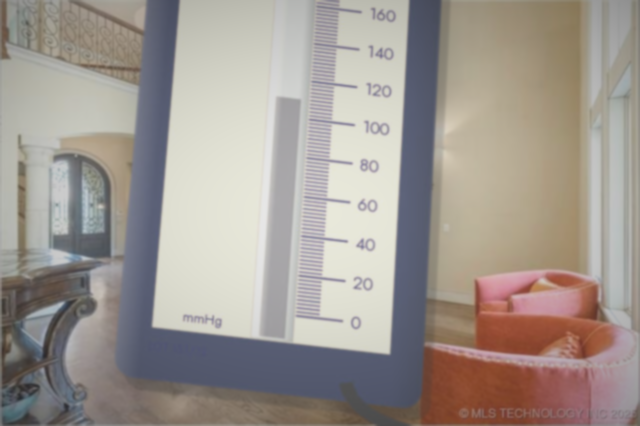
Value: 110 mmHg
